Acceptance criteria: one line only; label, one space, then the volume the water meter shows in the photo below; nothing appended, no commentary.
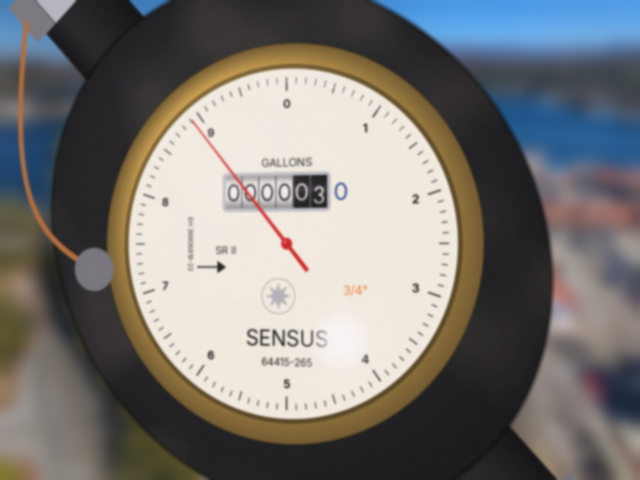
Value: 28.9 gal
